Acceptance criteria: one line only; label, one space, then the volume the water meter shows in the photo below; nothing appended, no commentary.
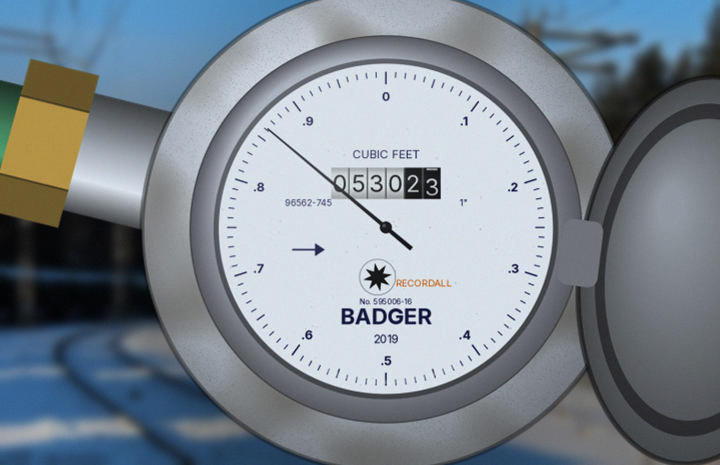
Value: 53022.86 ft³
